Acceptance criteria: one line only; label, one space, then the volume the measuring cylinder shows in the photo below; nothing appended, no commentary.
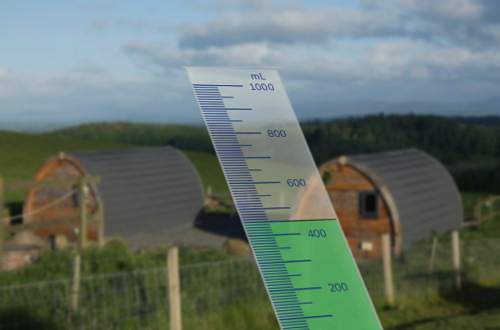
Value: 450 mL
